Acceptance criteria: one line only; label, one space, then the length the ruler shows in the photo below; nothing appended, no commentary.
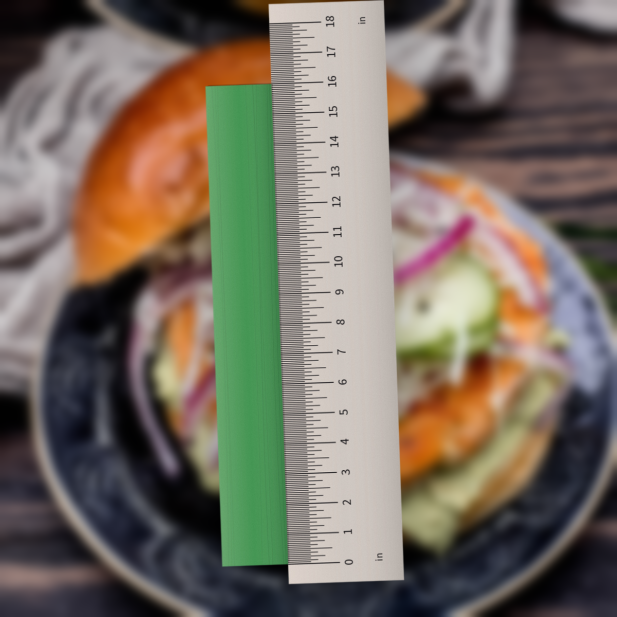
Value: 16 in
